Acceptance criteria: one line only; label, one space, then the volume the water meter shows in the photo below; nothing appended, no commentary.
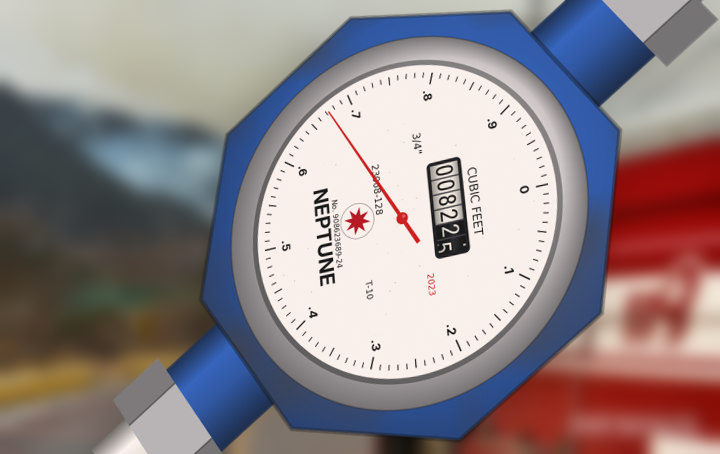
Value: 8224.67 ft³
